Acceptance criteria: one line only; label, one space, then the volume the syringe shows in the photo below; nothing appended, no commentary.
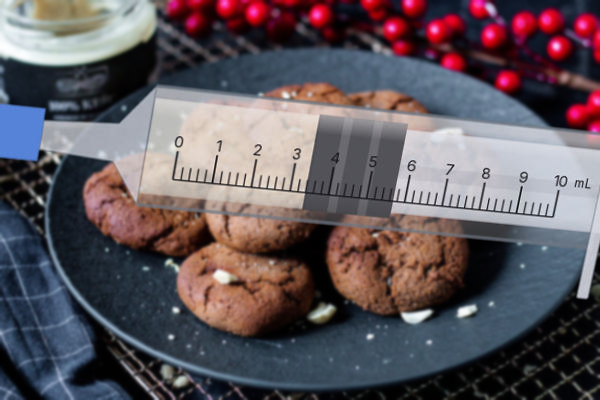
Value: 3.4 mL
